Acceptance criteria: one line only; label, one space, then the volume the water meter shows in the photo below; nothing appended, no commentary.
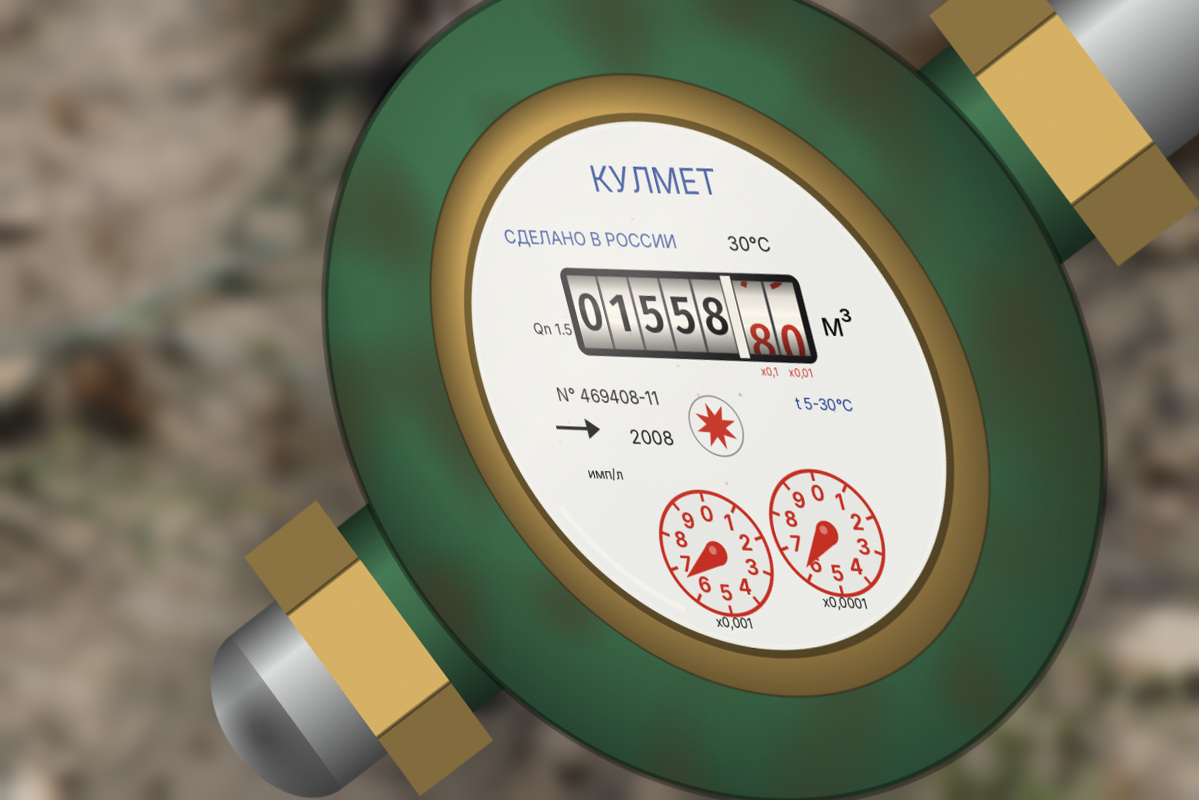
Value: 1558.7966 m³
